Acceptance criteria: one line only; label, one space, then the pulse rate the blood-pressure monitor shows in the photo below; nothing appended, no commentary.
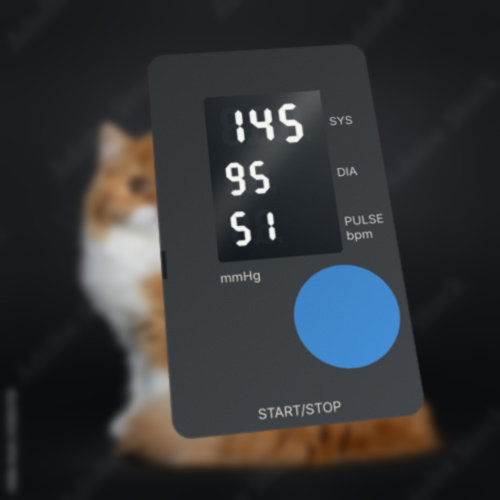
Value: 51 bpm
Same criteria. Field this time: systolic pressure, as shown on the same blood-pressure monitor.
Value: 145 mmHg
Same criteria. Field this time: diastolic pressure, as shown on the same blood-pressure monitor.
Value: 95 mmHg
